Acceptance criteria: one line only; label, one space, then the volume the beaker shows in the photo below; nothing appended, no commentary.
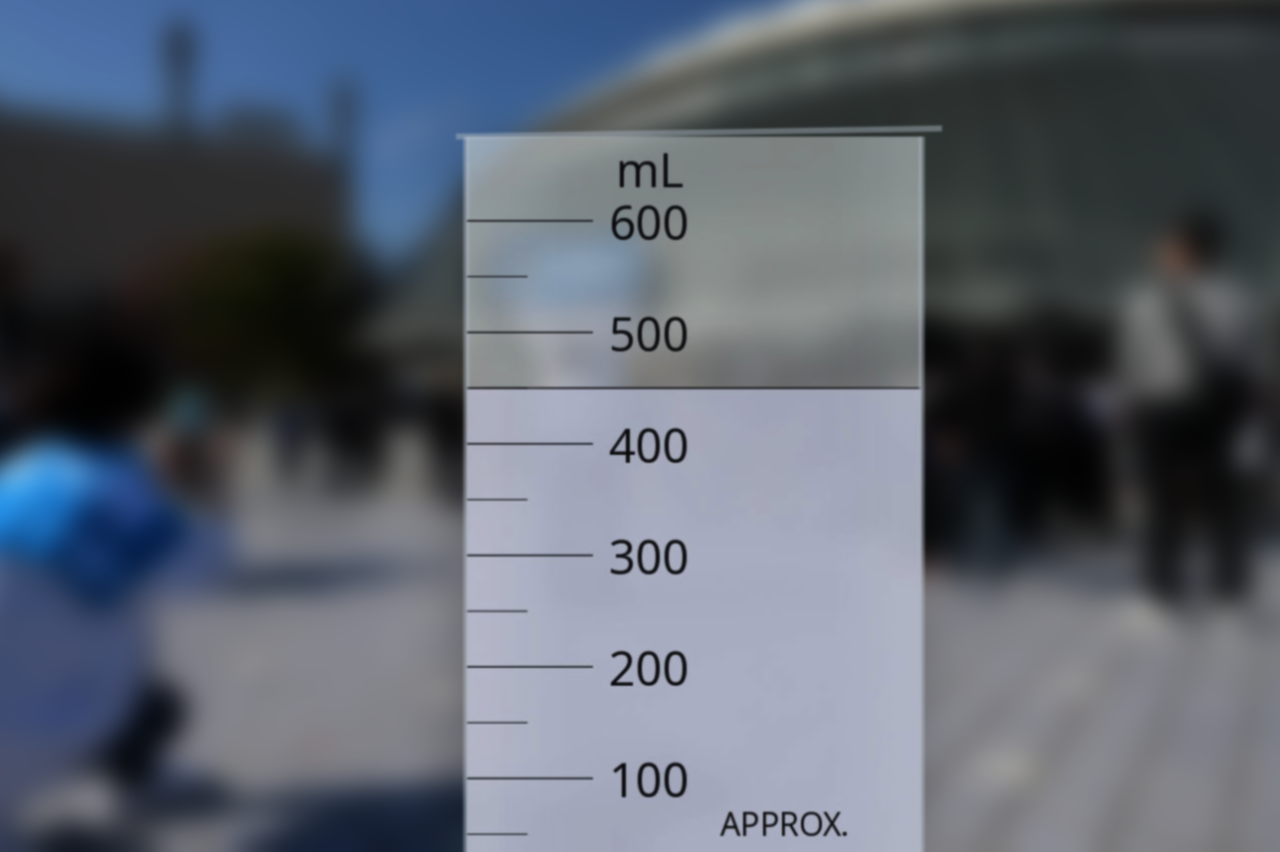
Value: 450 mL
